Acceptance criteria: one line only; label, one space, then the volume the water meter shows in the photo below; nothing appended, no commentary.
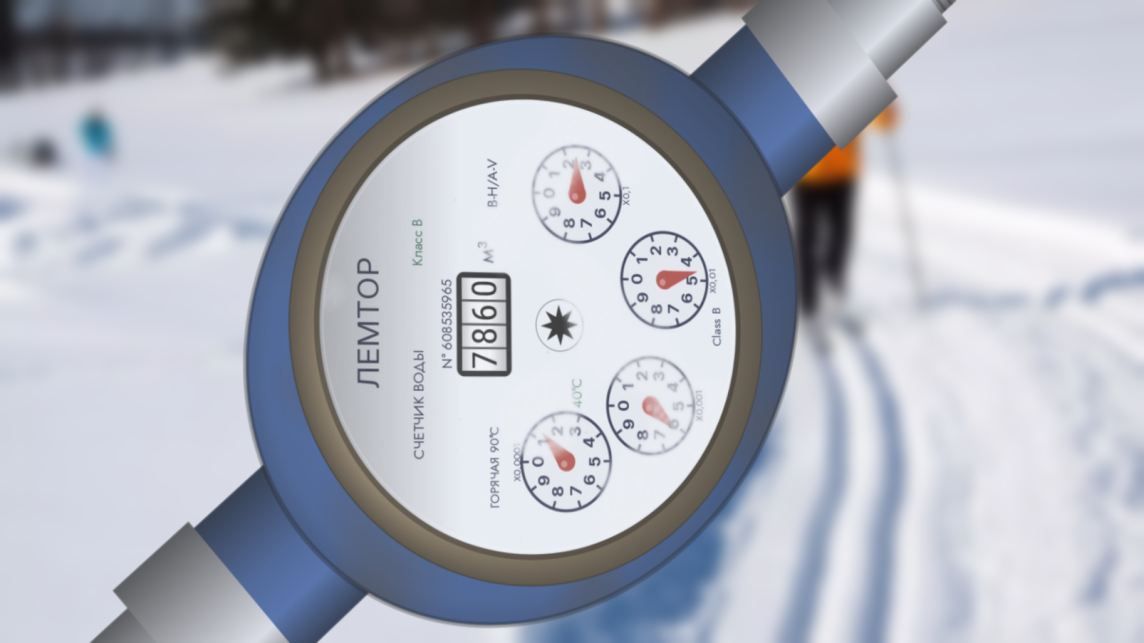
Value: 7860.2461 m³
